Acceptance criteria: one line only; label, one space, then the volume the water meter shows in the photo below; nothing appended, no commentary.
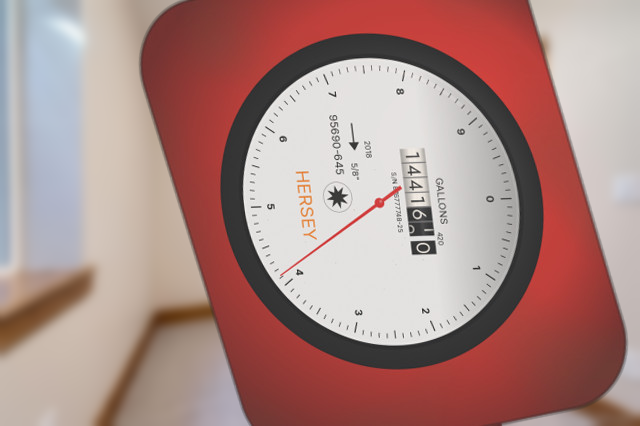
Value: 1441614.1 gal
